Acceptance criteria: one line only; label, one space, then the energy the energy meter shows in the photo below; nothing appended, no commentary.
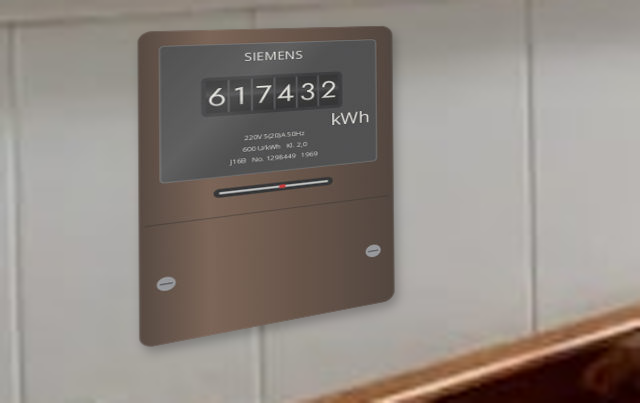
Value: 617432 kWh
